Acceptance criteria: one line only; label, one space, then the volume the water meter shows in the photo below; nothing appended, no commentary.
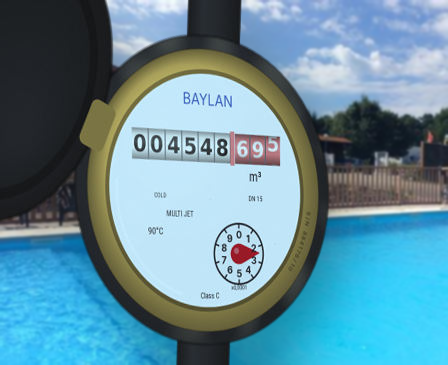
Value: 4548.6952 m³
